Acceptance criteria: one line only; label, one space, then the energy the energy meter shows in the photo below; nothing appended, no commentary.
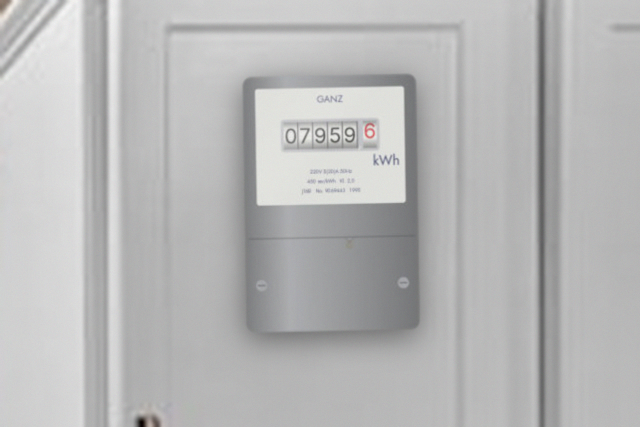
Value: 7959.6 kWh
